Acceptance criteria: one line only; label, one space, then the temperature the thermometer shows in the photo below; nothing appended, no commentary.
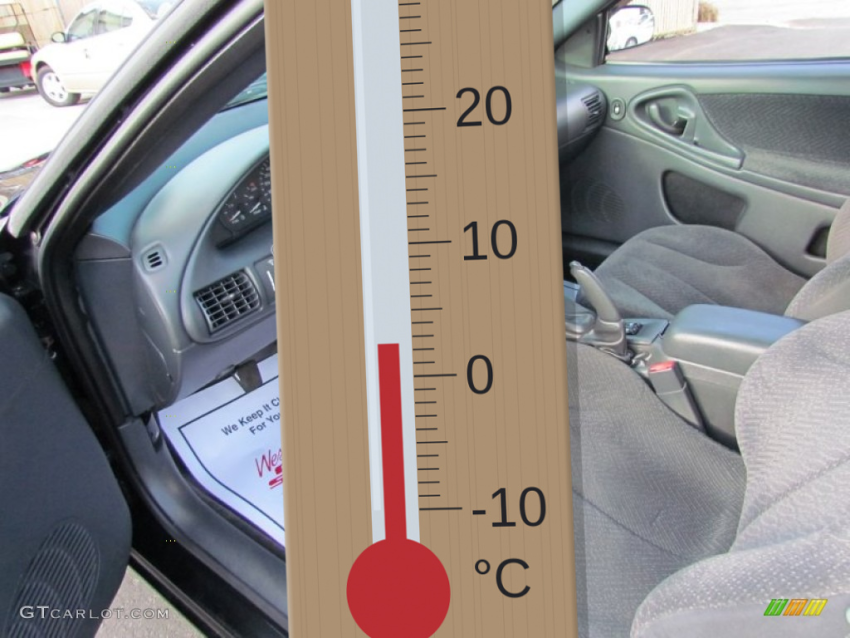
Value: 2.5 °C
